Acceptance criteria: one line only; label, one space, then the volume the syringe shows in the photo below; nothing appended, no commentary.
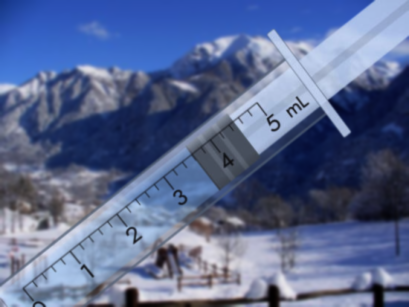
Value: 3.6 mL
